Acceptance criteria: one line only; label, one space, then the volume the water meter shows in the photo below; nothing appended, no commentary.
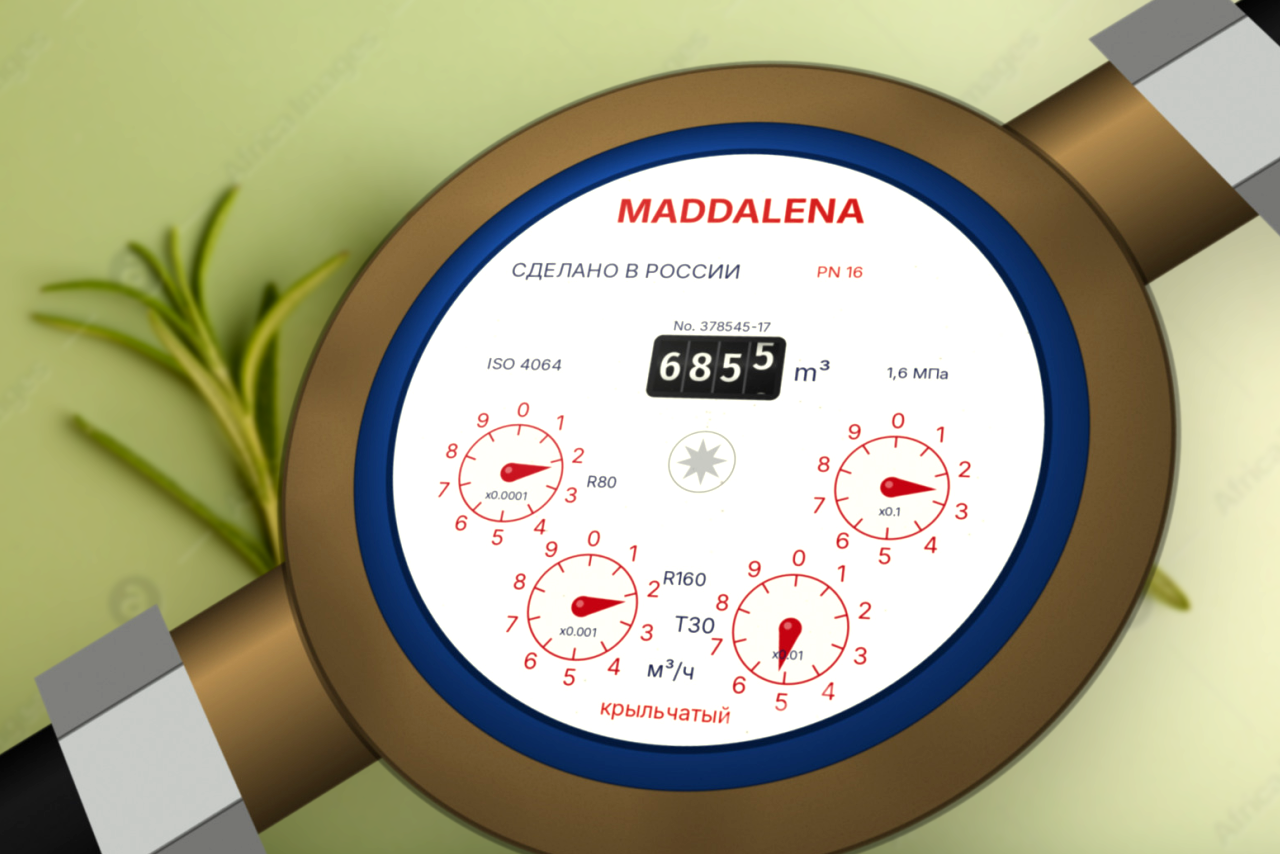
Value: 6855.2522 m³
